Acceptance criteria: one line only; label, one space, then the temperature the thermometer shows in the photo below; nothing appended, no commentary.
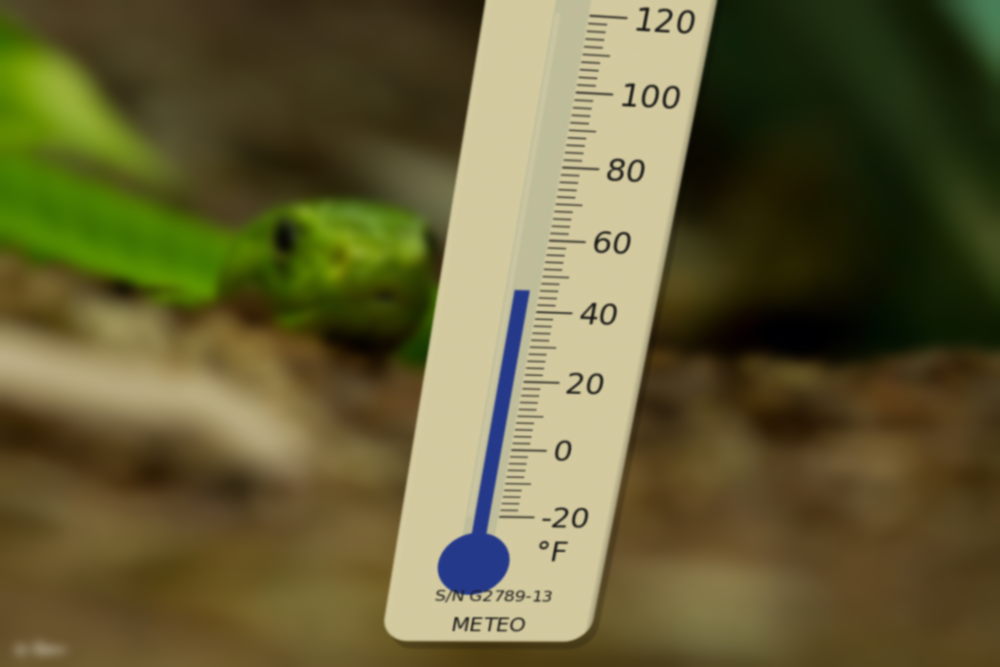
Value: 46 °F
